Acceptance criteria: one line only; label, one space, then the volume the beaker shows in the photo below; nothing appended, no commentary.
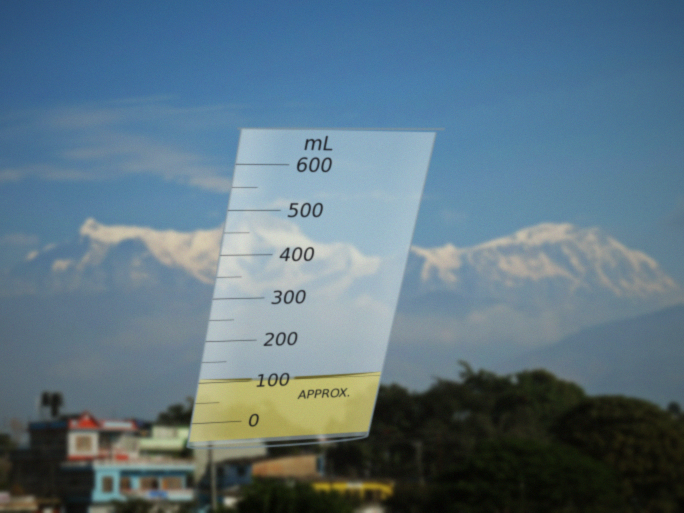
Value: 100 mL
